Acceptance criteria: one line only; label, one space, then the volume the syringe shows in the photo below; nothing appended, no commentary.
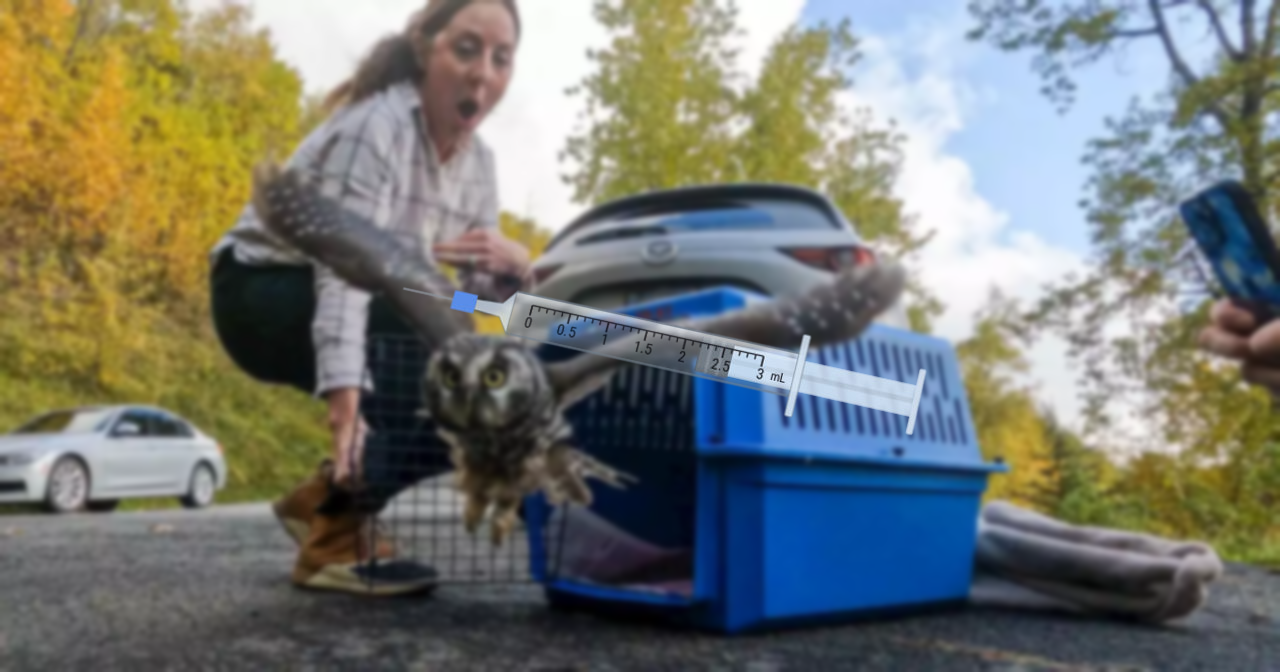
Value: 2.2 mL
